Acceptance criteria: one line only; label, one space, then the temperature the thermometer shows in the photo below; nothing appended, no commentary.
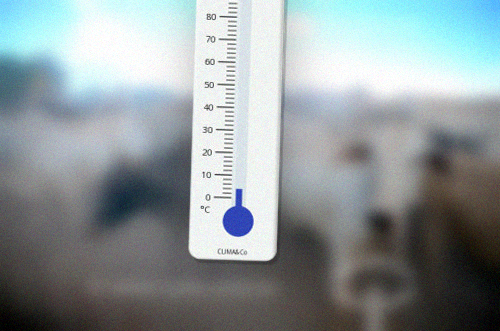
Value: 4 °C
